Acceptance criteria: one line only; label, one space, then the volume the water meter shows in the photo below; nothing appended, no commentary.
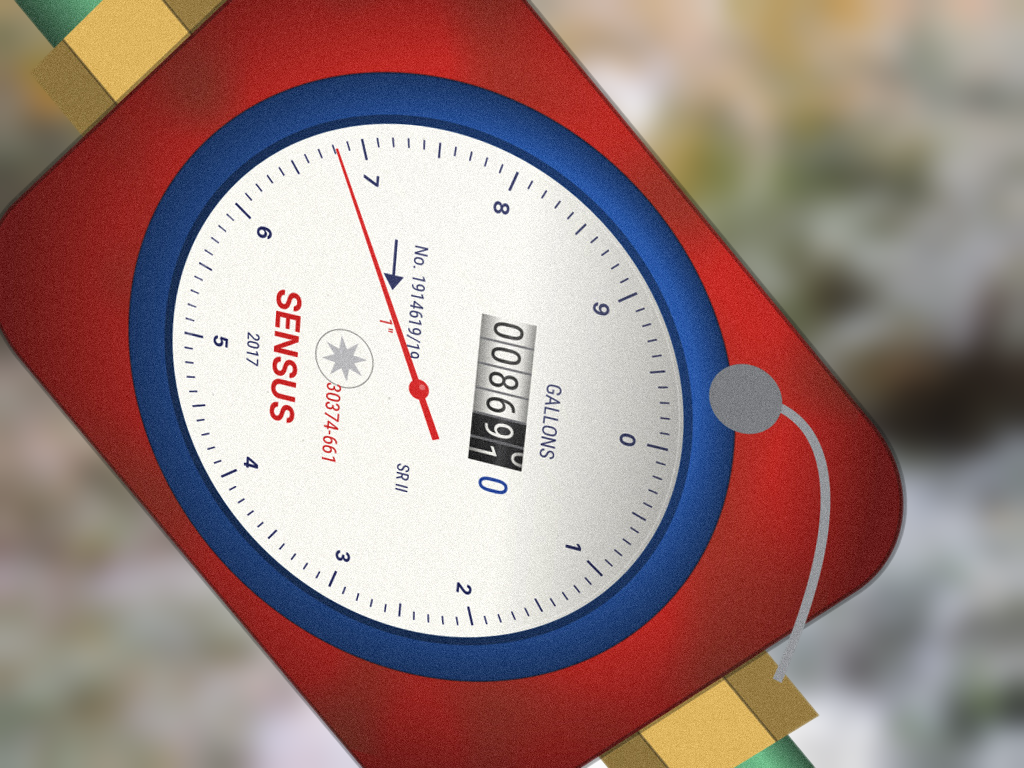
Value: 86906.8 gal
